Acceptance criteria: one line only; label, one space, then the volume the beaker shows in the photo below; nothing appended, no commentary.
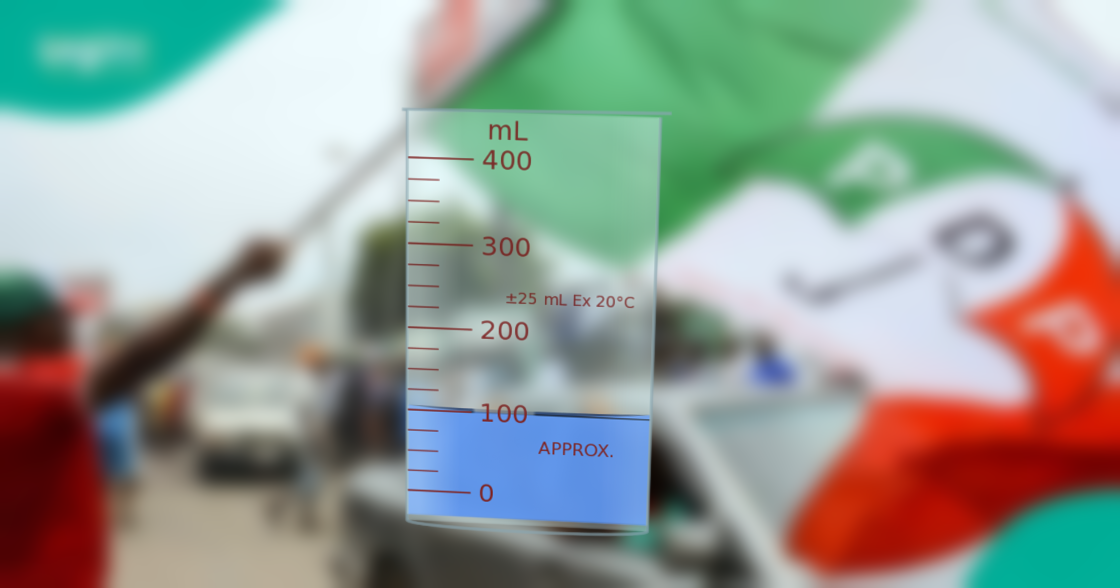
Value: 100 mL
